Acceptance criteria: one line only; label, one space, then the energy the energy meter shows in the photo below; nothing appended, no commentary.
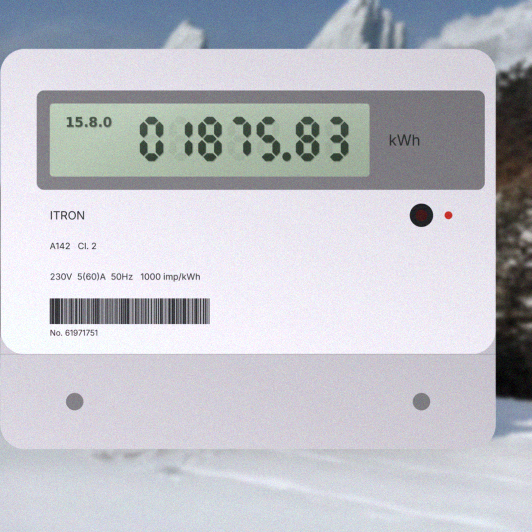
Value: 1875.83 kWh
